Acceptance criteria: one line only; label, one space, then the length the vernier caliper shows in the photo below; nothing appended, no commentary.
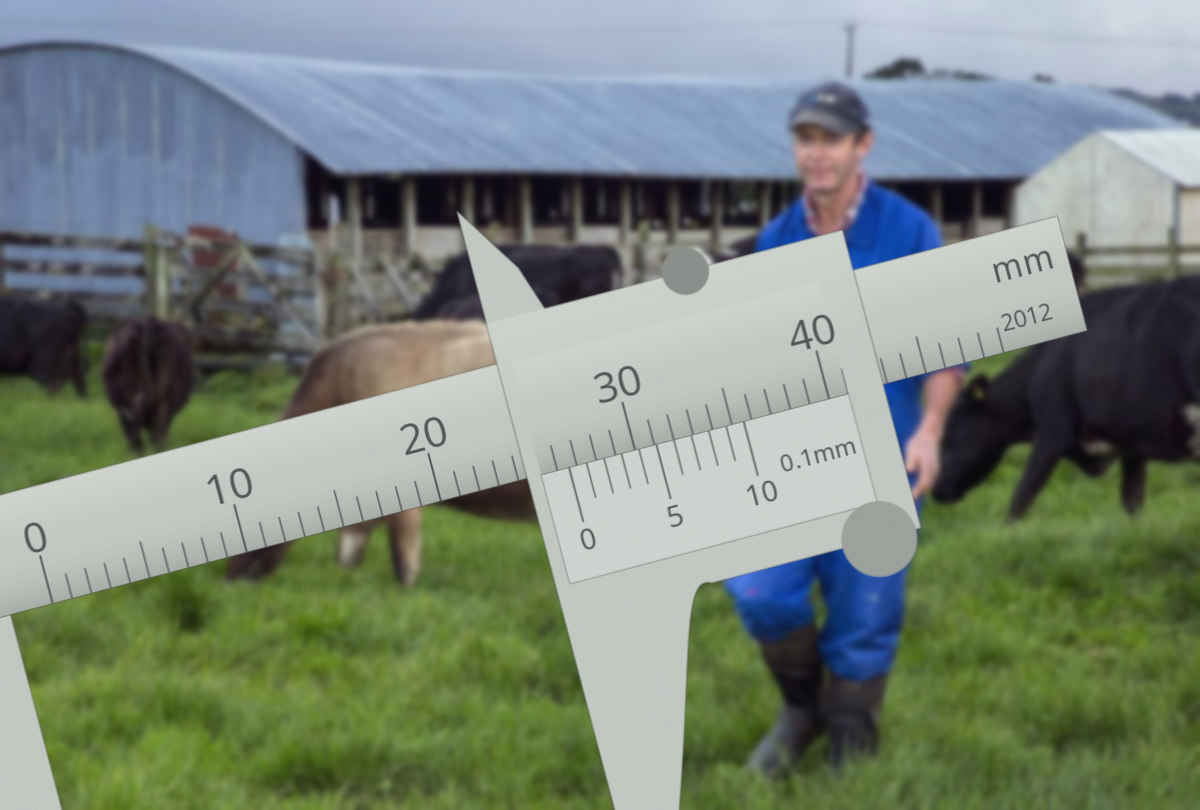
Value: 26.6 mm
